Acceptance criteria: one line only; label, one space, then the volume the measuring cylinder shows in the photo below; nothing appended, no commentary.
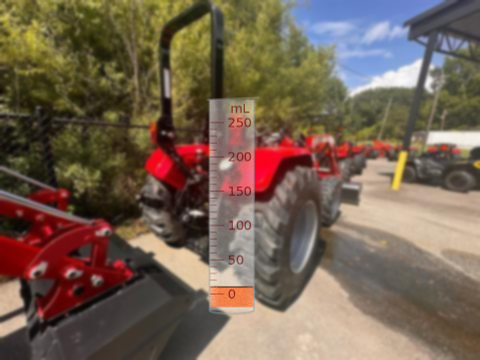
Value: 10 mL
